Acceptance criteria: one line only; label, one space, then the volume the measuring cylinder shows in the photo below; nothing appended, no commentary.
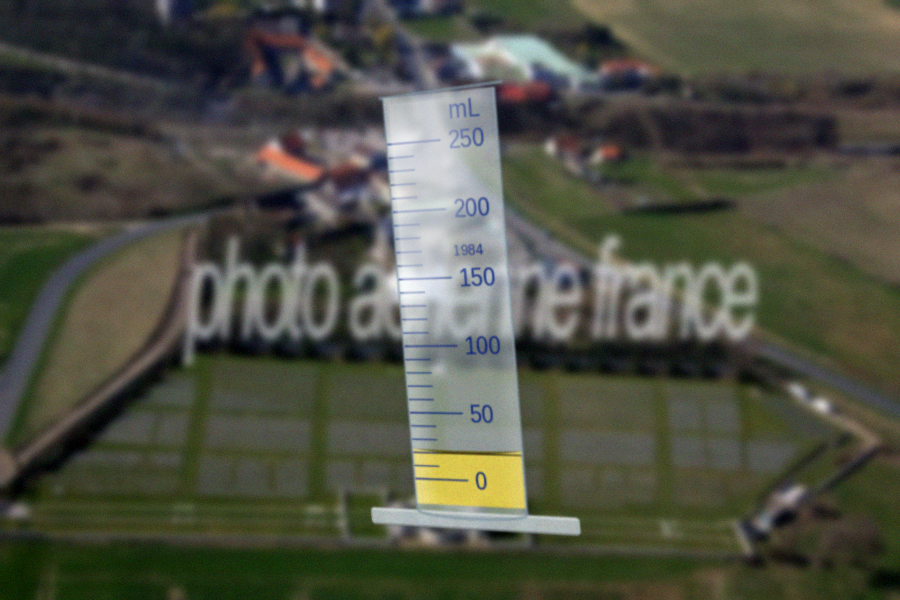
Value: 20 mL
